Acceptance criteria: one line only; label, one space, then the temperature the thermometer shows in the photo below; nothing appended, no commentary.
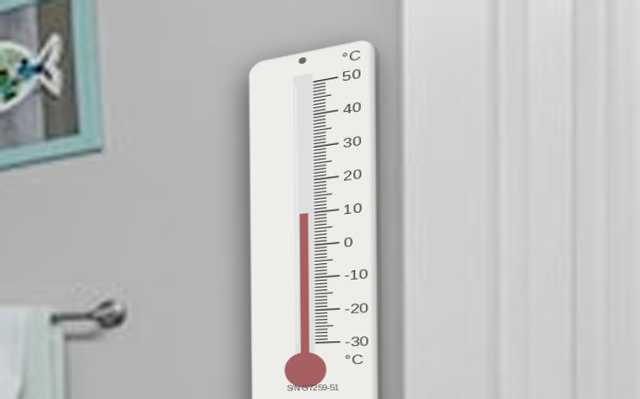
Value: 10 °C
